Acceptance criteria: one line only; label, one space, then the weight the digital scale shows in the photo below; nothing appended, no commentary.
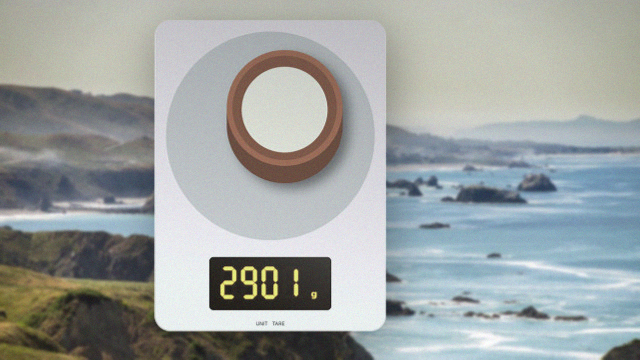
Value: 2901 g
